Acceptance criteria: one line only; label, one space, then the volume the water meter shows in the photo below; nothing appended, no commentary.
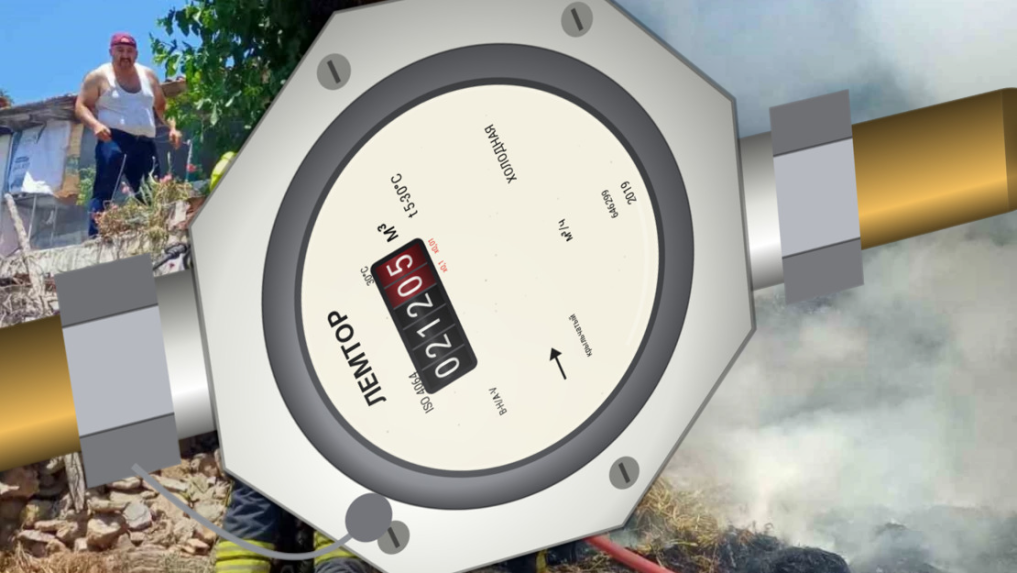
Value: 212.05 m³
